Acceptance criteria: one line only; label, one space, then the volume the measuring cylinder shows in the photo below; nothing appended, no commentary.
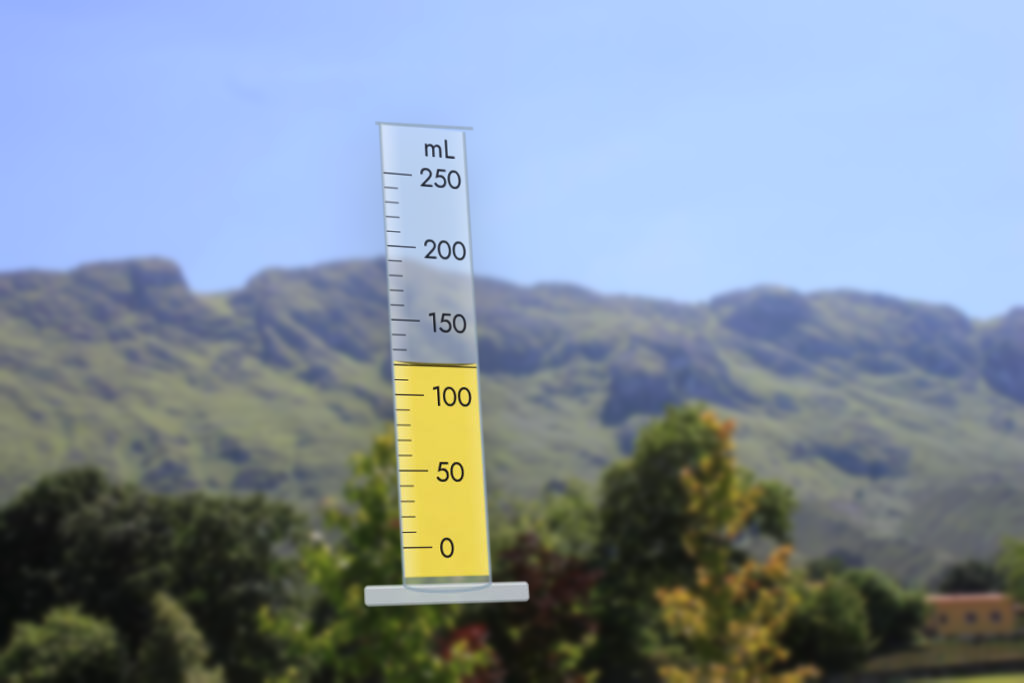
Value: 120 mL
